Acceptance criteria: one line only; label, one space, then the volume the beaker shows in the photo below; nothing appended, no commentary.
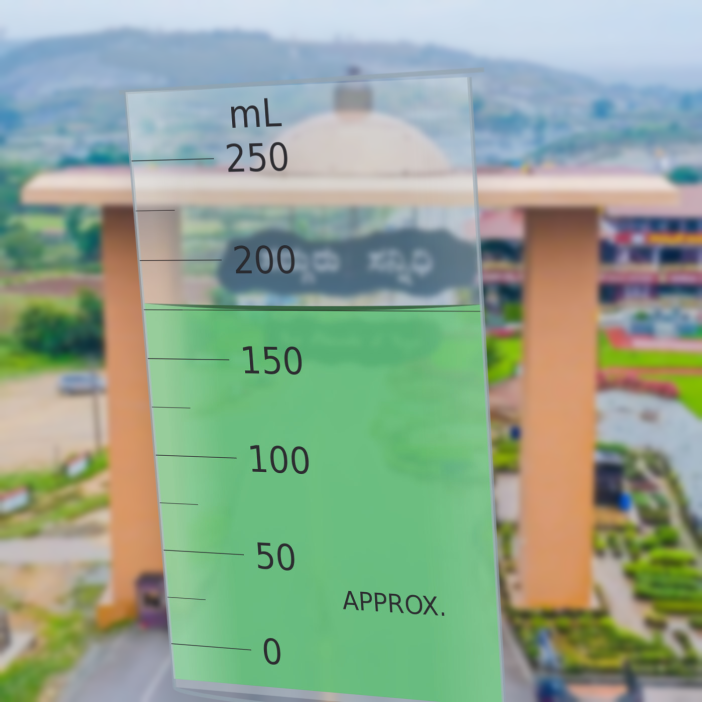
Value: 175 mL
